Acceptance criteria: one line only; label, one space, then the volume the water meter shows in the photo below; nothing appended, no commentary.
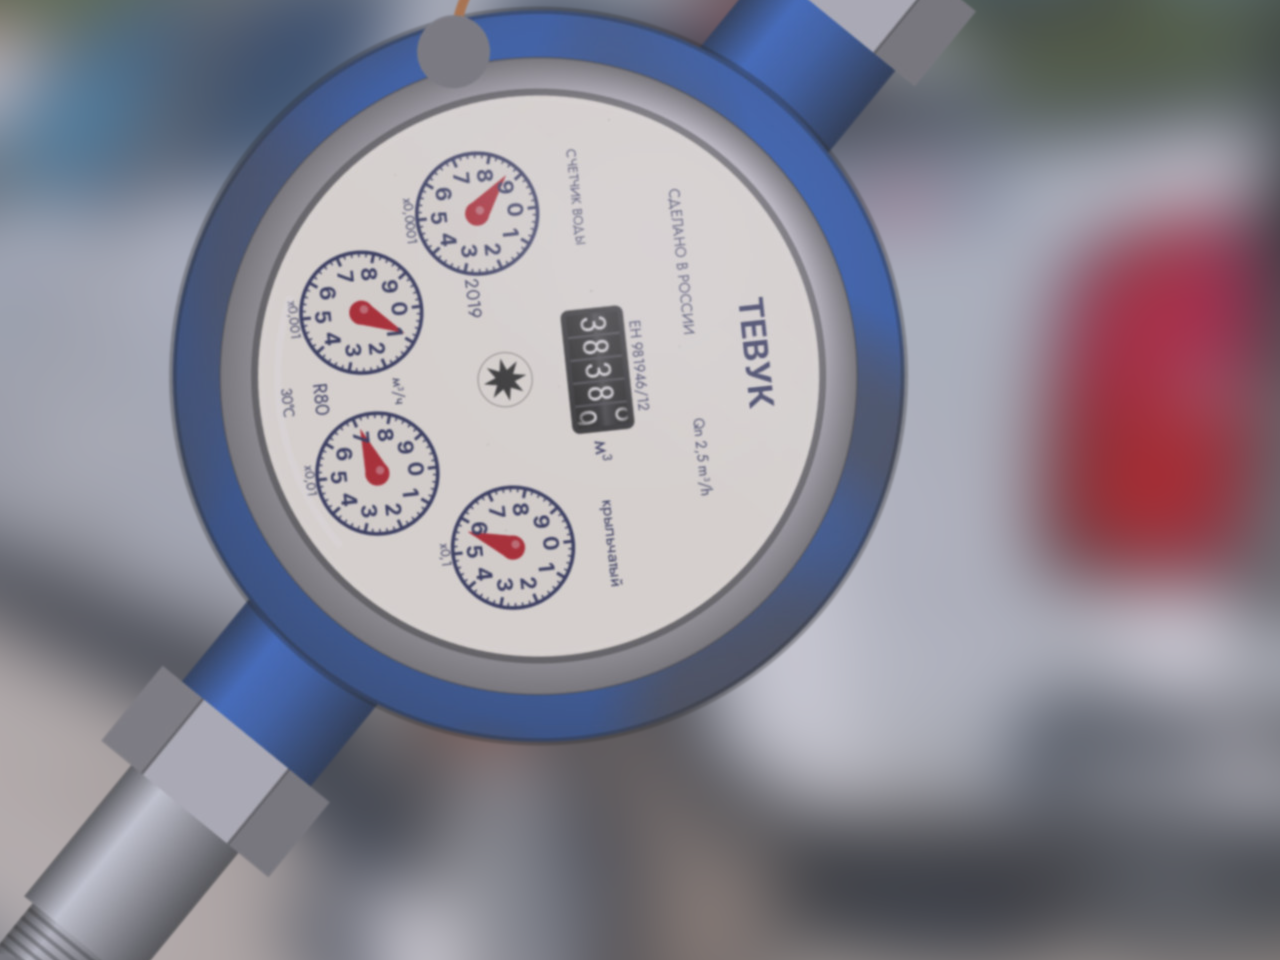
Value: 38388.5708 m³
